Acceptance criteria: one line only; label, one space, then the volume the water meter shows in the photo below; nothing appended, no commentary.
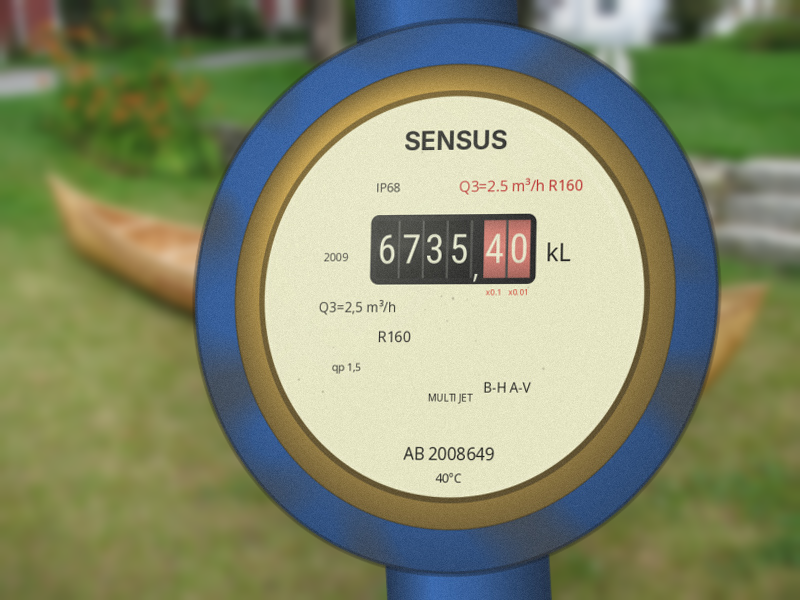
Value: 6735.40 kL
